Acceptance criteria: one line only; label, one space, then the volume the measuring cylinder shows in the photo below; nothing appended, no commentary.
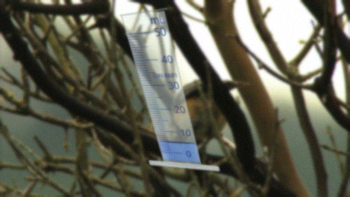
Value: 5 mL
